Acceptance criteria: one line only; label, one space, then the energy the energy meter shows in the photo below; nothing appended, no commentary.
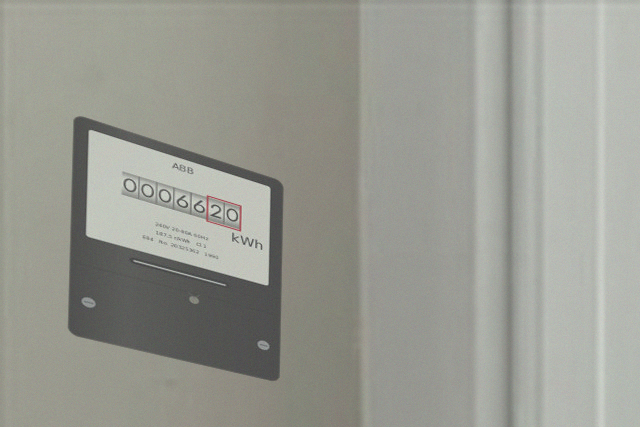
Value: 66.20 kWh
